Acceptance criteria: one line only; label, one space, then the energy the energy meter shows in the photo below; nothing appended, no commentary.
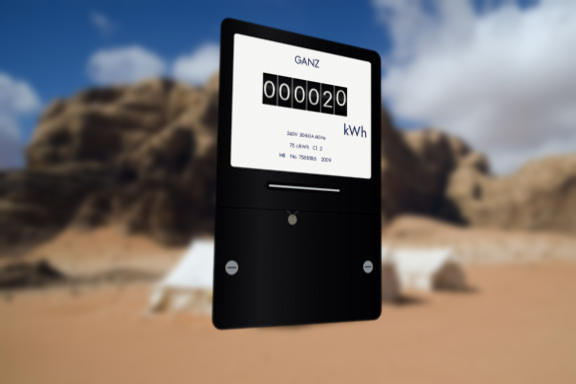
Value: 20 kWh
